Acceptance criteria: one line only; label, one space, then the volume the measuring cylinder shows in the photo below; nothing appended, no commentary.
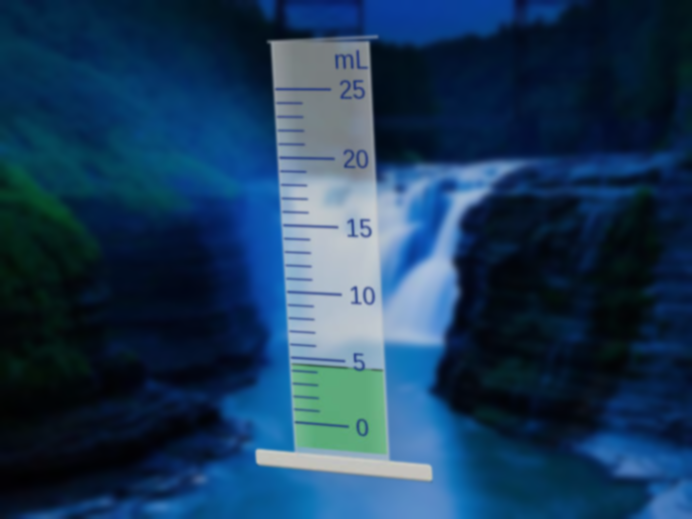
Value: 4.5 mL
